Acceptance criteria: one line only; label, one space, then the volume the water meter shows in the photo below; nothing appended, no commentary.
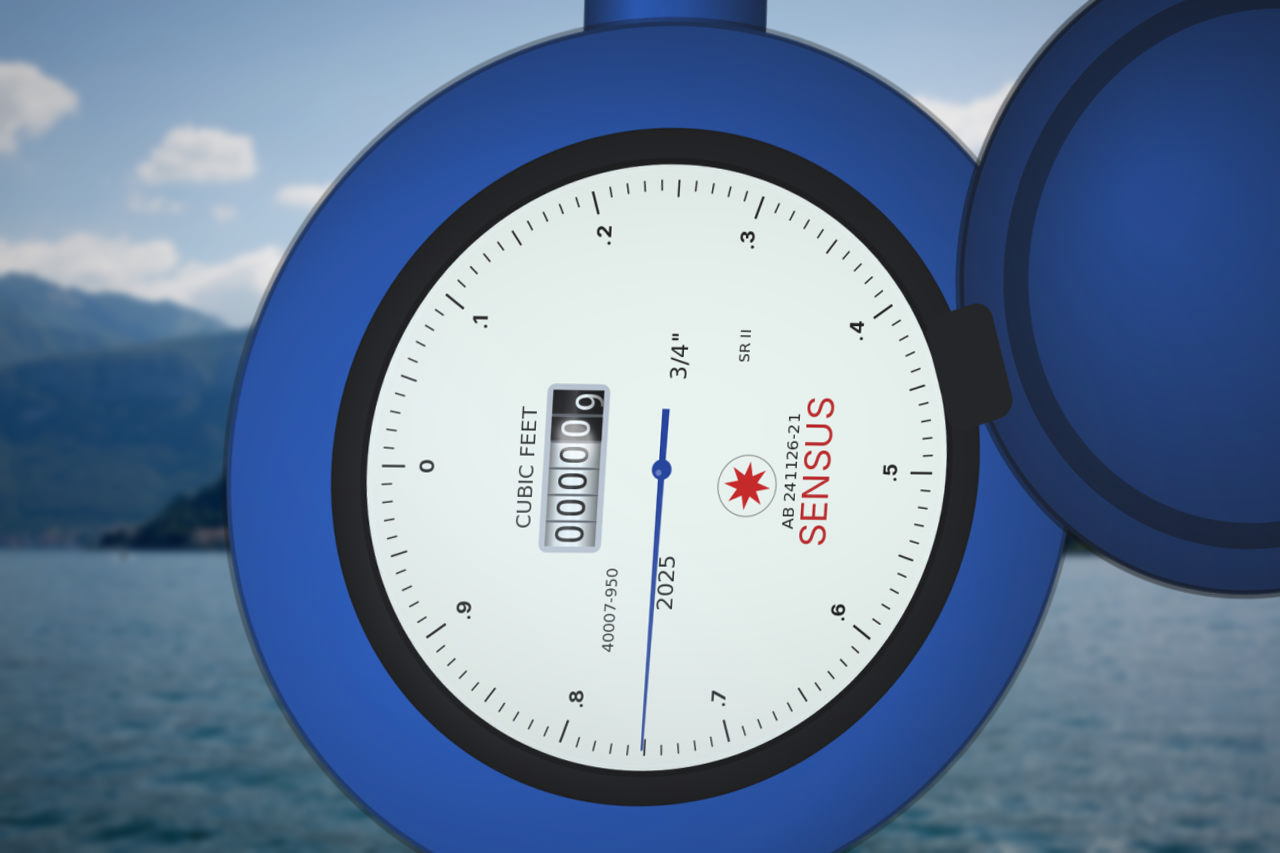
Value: 8.75 ft³
